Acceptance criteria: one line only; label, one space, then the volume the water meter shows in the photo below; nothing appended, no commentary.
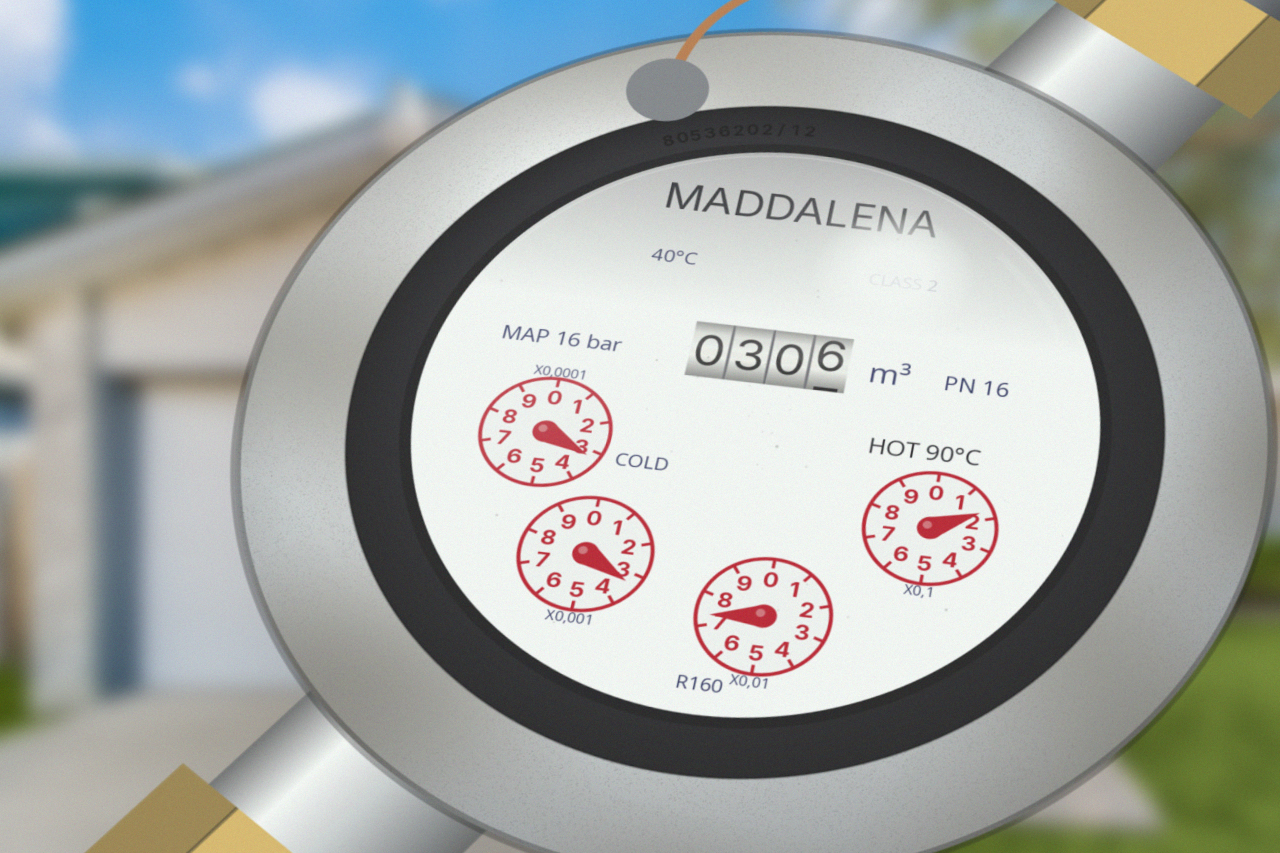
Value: 306.1733 m³
